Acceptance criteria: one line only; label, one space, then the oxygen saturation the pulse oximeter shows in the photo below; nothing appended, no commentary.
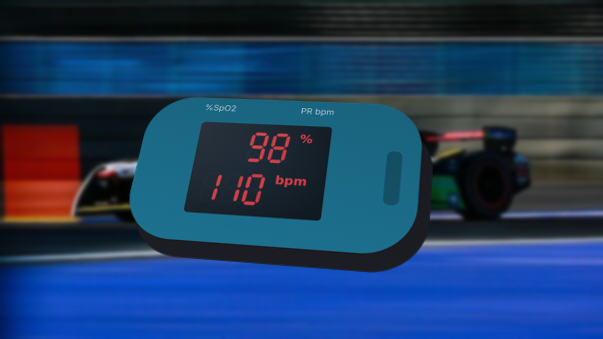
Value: 98 %
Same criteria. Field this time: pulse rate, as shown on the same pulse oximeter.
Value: 110 bpm
